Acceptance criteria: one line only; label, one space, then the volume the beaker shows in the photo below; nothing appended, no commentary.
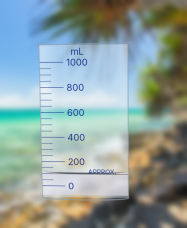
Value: 100 mL
